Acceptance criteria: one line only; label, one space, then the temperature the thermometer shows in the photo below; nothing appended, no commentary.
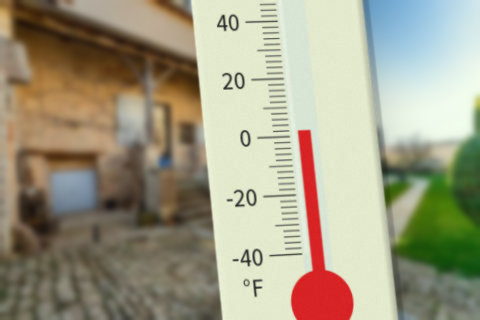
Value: 2 °F
